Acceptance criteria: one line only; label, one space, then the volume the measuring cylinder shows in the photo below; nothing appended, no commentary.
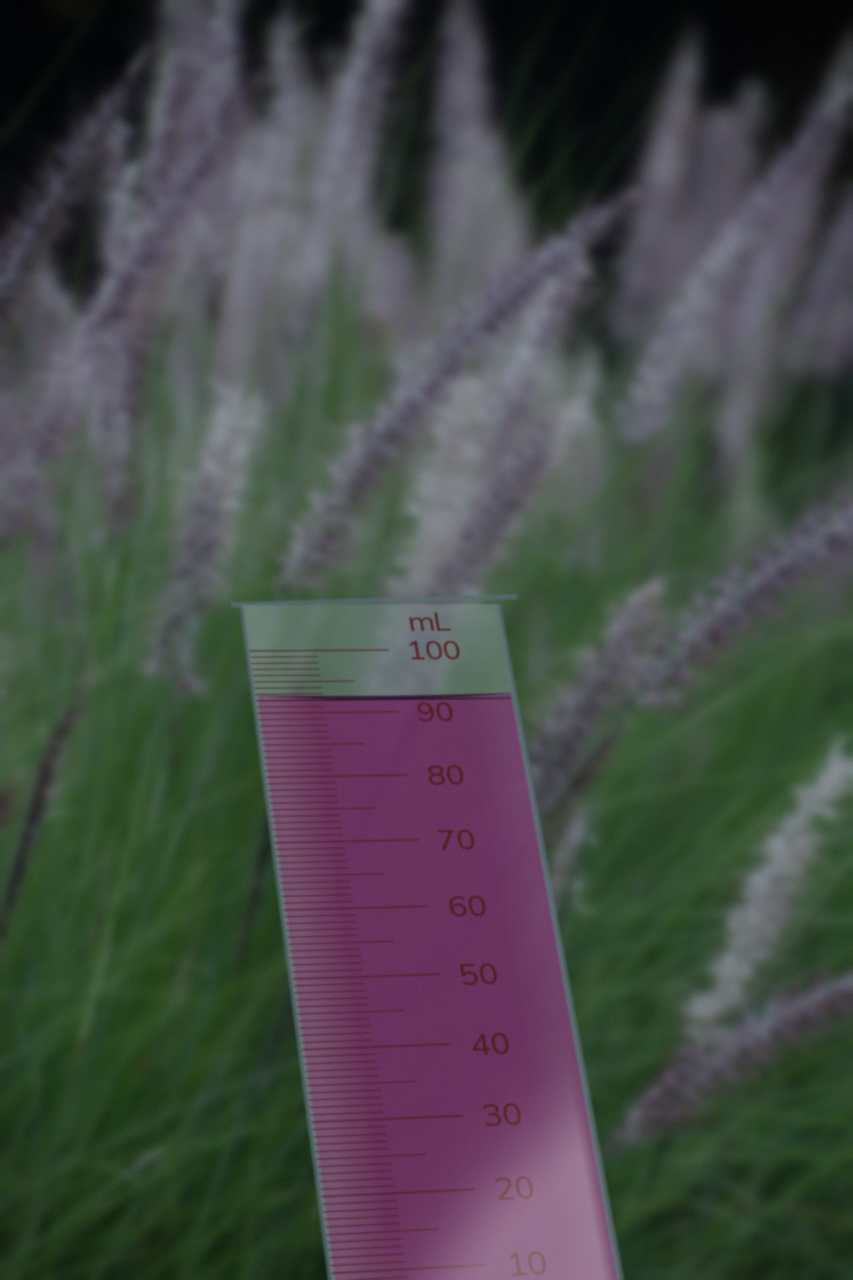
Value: 92 mL
